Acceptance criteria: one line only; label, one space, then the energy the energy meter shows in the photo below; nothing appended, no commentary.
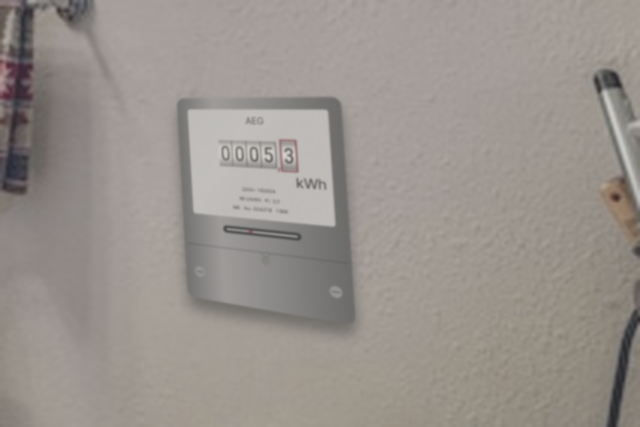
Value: 5.3 kWh
